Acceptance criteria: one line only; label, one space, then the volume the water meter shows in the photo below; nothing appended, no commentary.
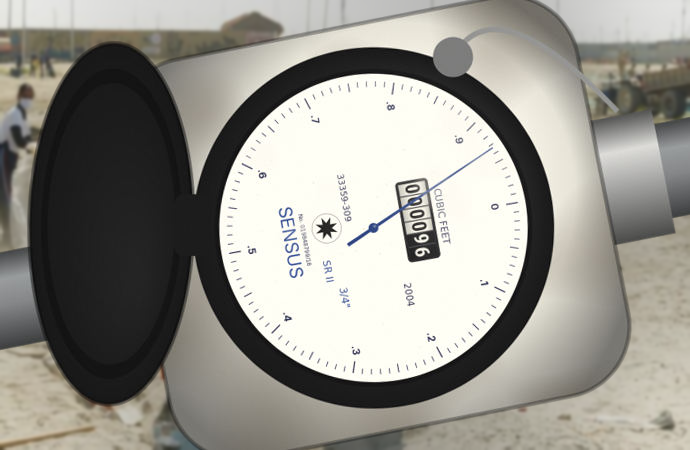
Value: 95.93 ft³
